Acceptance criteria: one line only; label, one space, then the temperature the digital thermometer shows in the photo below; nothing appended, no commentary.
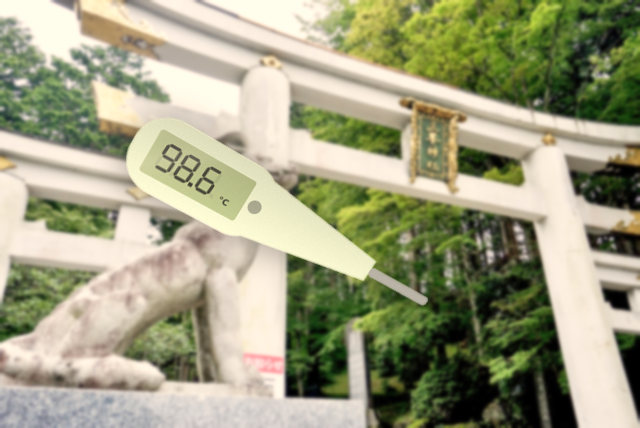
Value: 98.6 °C
